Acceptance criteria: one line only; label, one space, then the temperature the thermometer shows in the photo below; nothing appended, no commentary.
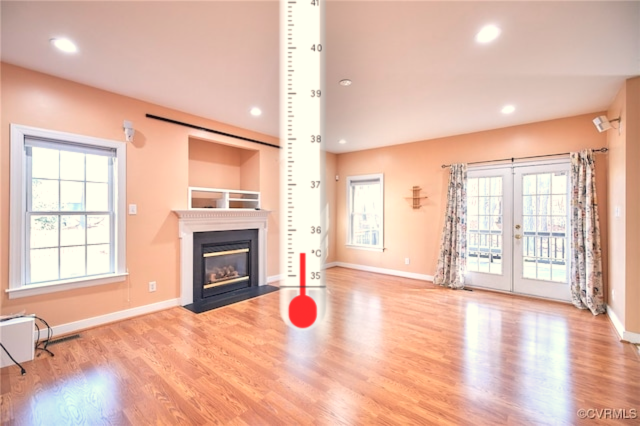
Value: 35.5 °C
